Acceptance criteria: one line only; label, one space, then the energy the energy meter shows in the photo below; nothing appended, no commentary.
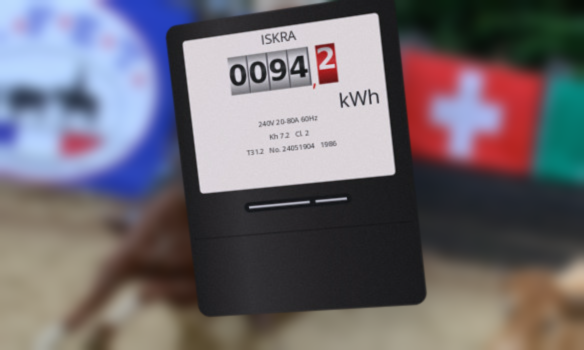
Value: 94.2 kWh
